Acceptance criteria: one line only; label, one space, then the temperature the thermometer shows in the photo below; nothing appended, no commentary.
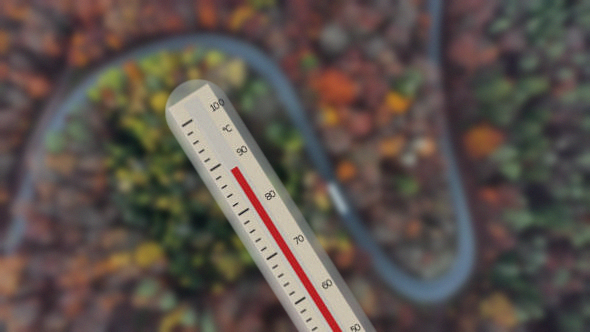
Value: 88 °C
